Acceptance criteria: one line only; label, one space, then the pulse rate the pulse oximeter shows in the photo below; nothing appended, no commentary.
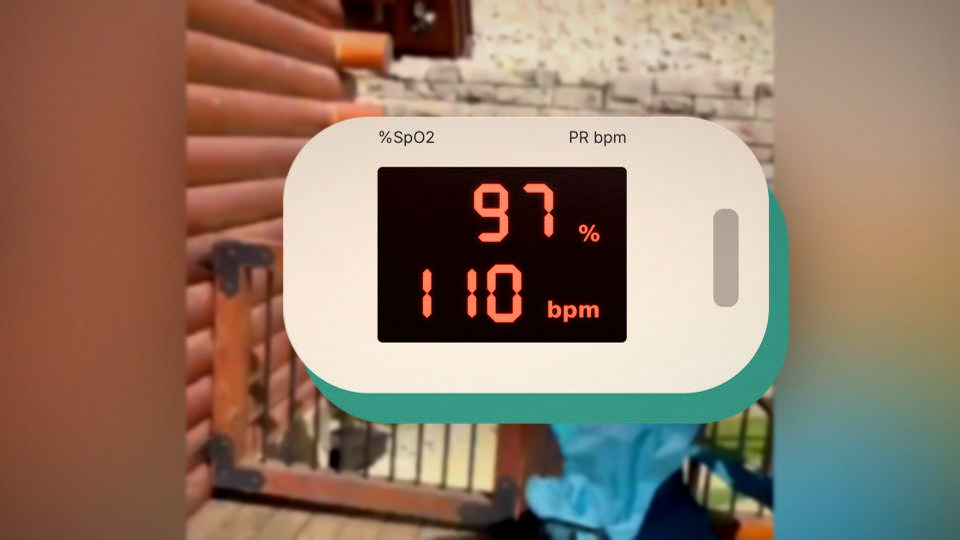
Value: 110 bpm
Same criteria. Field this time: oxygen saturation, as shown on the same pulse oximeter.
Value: 97 %
